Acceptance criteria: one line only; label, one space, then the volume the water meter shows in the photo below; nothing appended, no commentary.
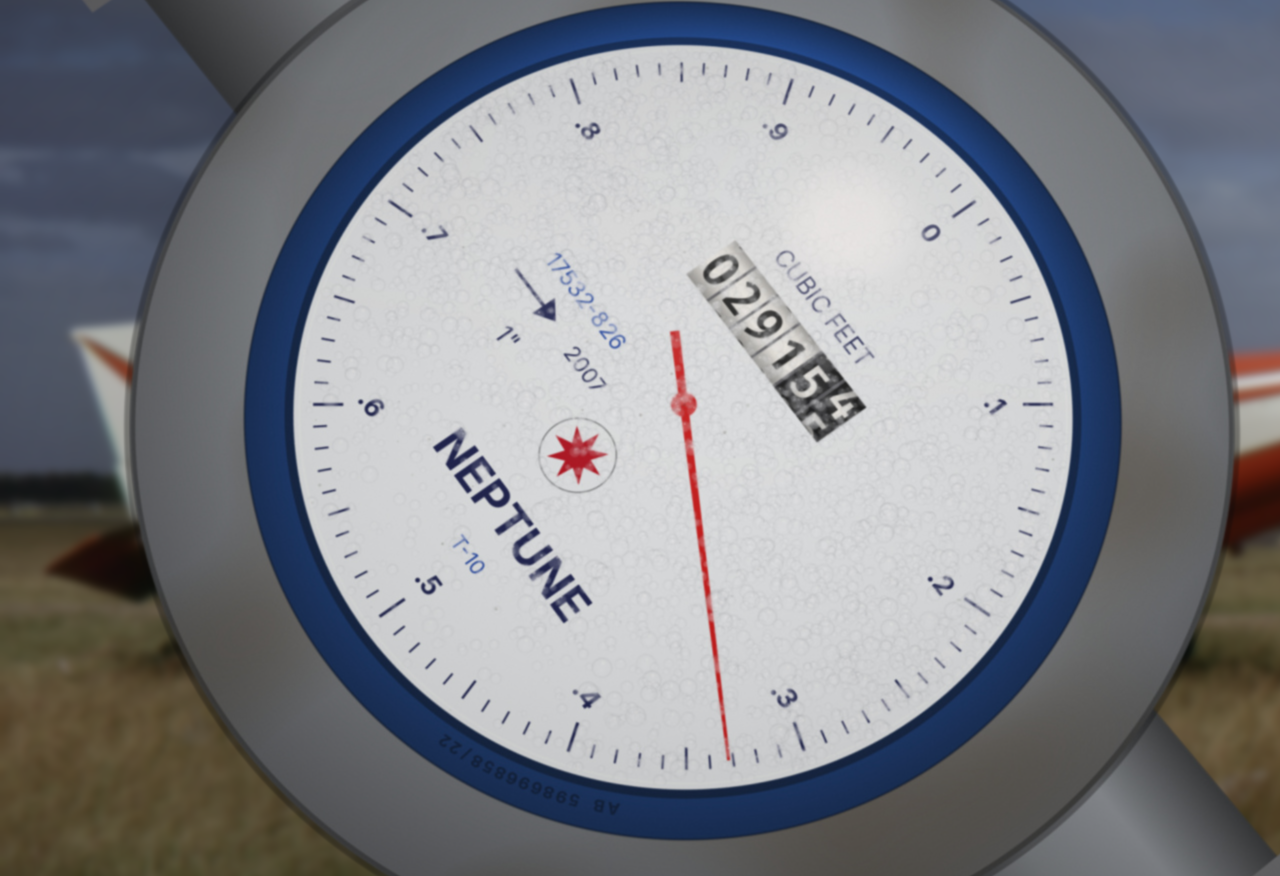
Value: 29154.33 ft³
